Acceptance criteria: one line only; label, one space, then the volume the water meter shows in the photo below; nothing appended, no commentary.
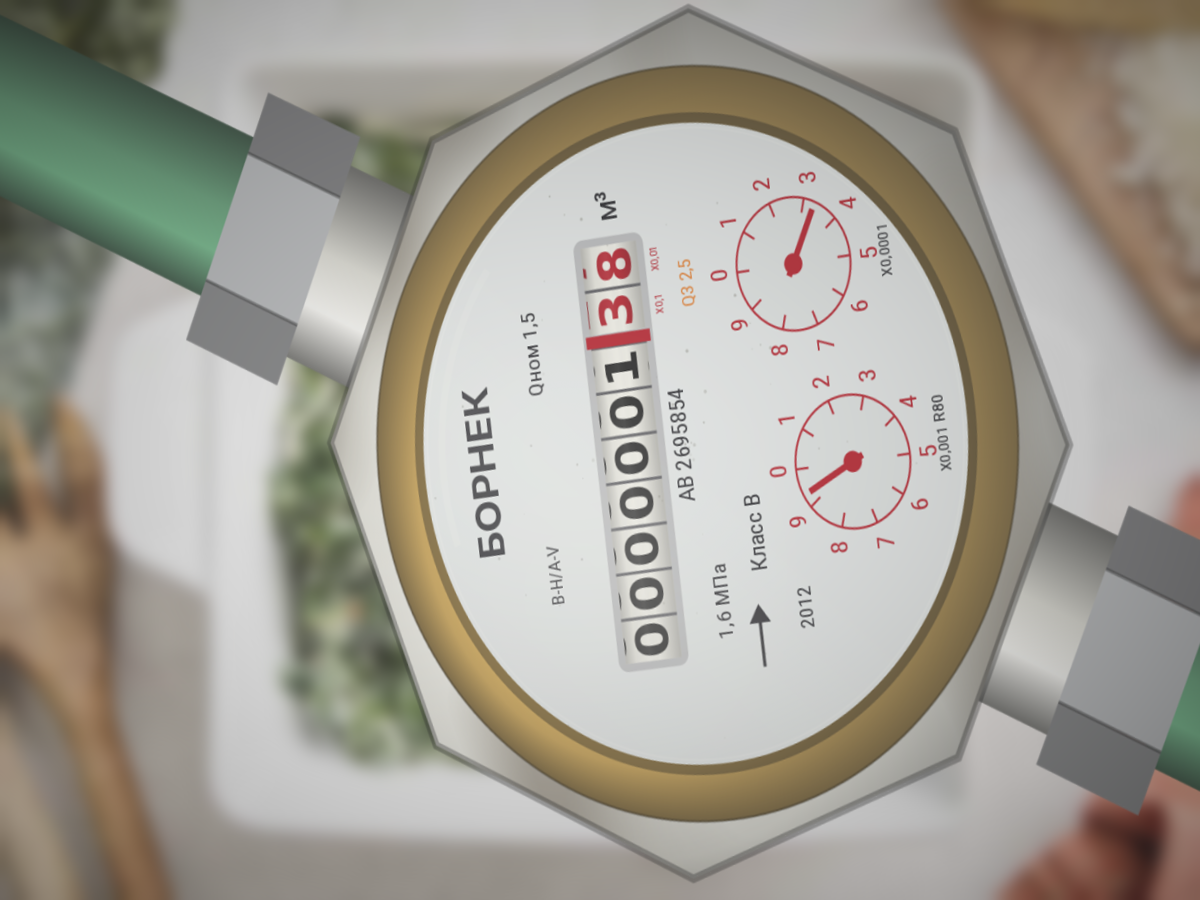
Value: 1.3793 m³
